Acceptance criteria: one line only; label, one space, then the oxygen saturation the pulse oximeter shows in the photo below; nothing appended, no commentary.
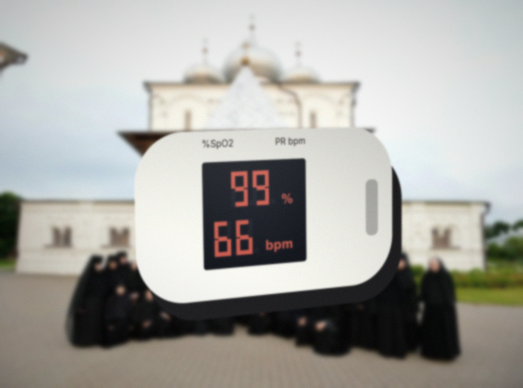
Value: 99 %
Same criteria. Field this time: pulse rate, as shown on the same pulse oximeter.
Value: 66 bpm
